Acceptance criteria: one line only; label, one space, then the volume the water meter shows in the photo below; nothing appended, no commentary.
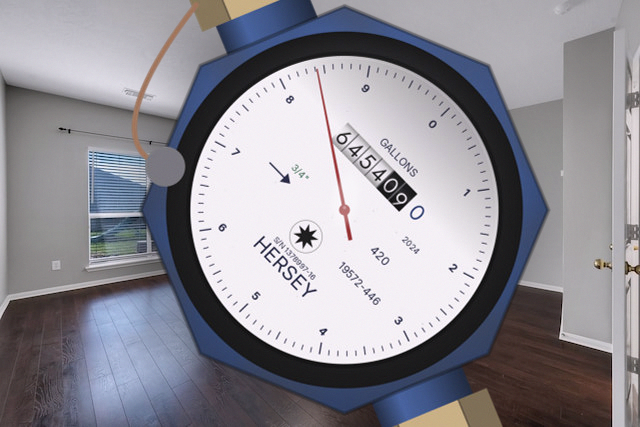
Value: 6454088.4 gal
